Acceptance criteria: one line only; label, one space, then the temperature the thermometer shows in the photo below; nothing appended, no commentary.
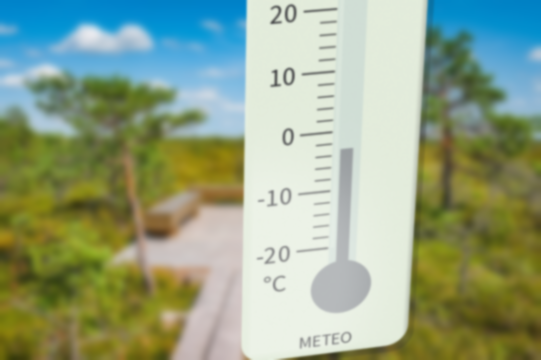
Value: -3 °C
